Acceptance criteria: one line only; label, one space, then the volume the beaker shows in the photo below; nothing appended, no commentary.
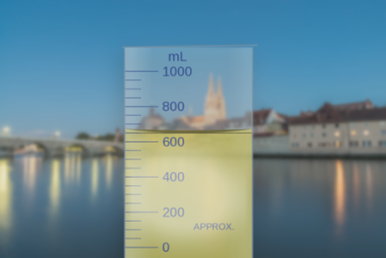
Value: 650 mL
